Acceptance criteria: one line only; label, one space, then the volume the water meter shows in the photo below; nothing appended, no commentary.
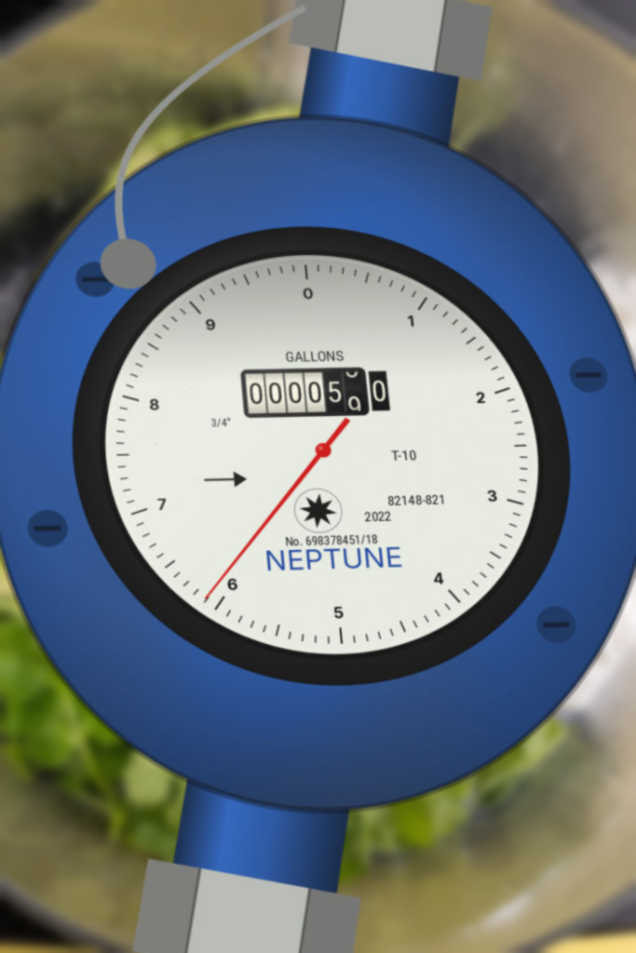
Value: 586.1 gal
